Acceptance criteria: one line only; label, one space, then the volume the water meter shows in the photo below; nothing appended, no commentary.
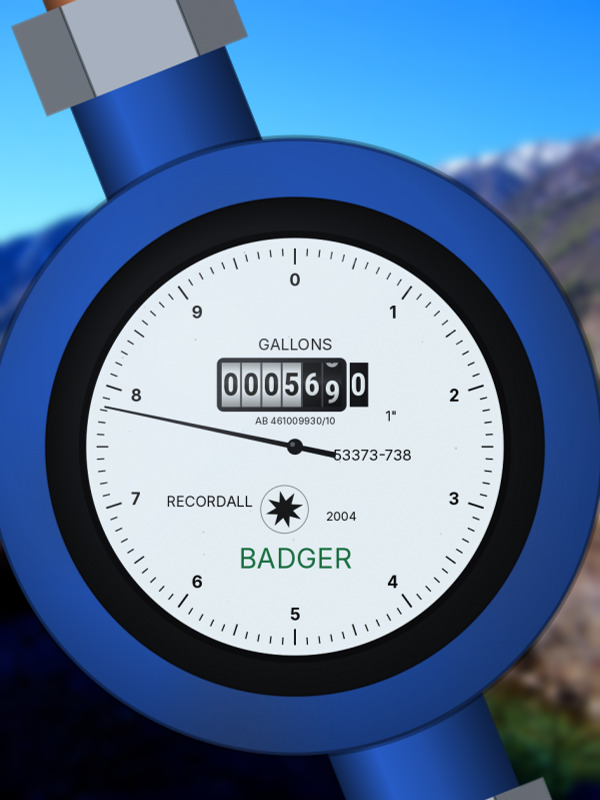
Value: 5687.8 gal
